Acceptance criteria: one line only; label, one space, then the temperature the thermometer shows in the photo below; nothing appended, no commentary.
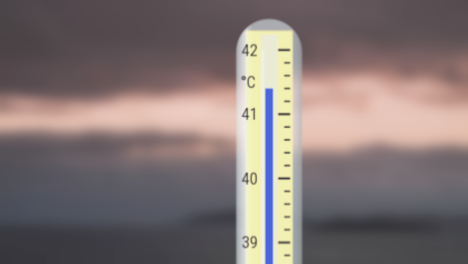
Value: 41.4 °C
